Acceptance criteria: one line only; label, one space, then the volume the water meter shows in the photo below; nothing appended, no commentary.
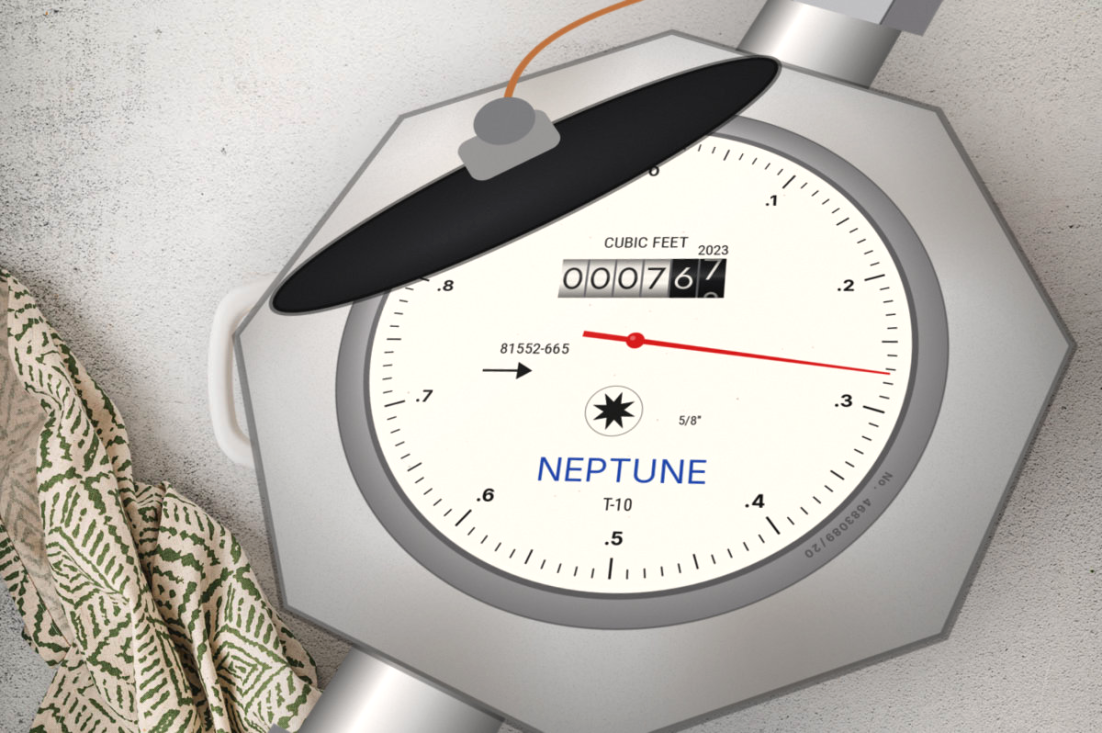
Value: 767.27 ft³
